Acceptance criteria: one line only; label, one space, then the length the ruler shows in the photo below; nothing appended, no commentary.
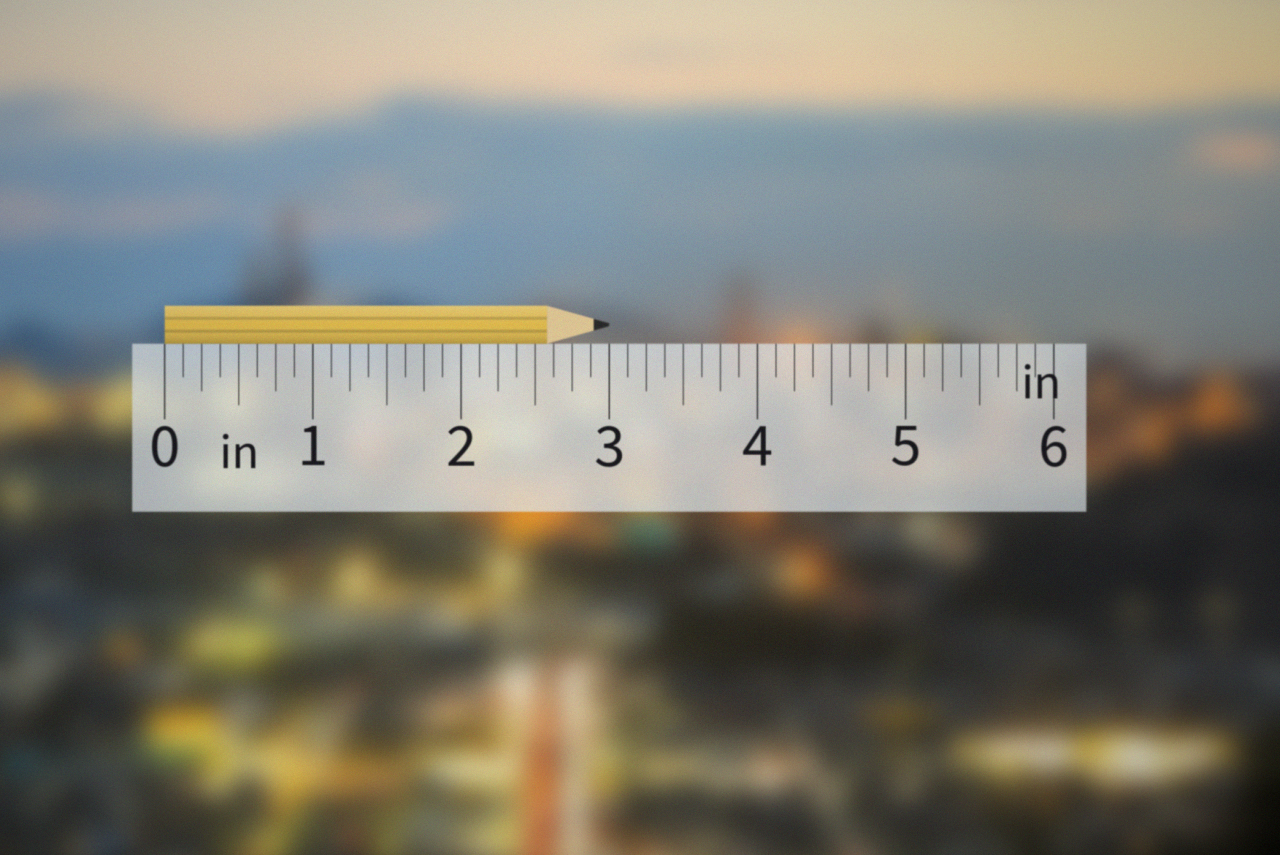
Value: 3 in
